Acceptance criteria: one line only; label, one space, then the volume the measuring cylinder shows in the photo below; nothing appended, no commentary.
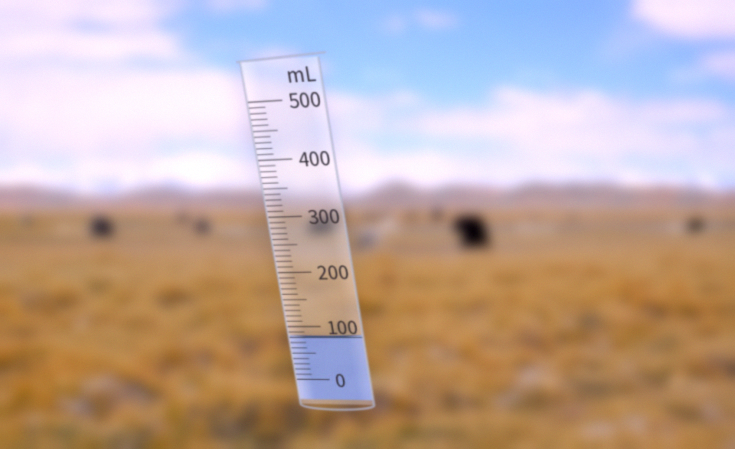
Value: 80 mL
